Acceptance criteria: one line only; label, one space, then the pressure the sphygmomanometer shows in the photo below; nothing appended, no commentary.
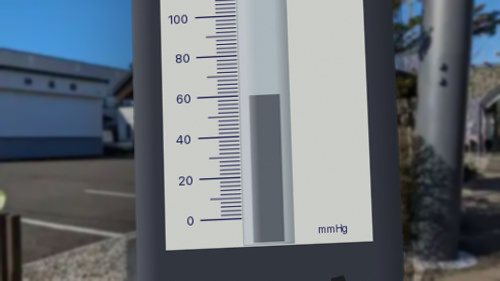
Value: 60 mmHg
